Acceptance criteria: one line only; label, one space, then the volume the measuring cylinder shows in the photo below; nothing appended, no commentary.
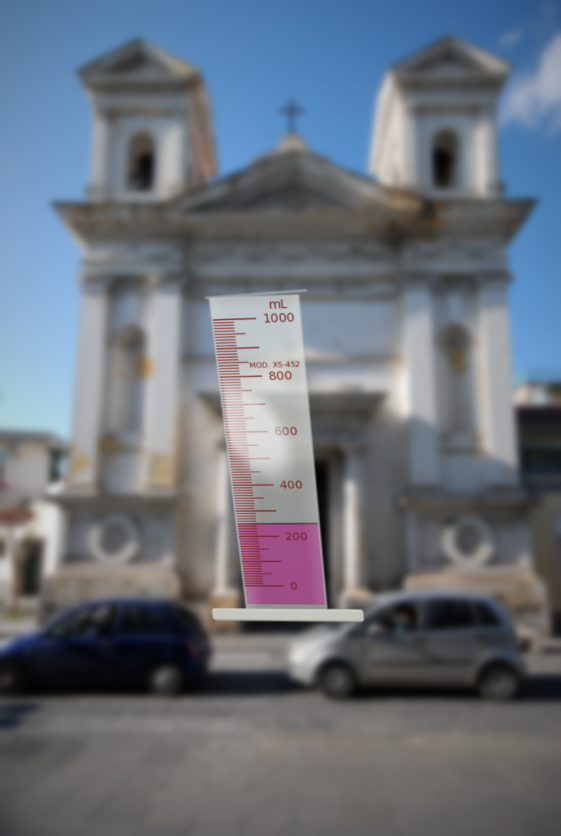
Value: 250 mL
